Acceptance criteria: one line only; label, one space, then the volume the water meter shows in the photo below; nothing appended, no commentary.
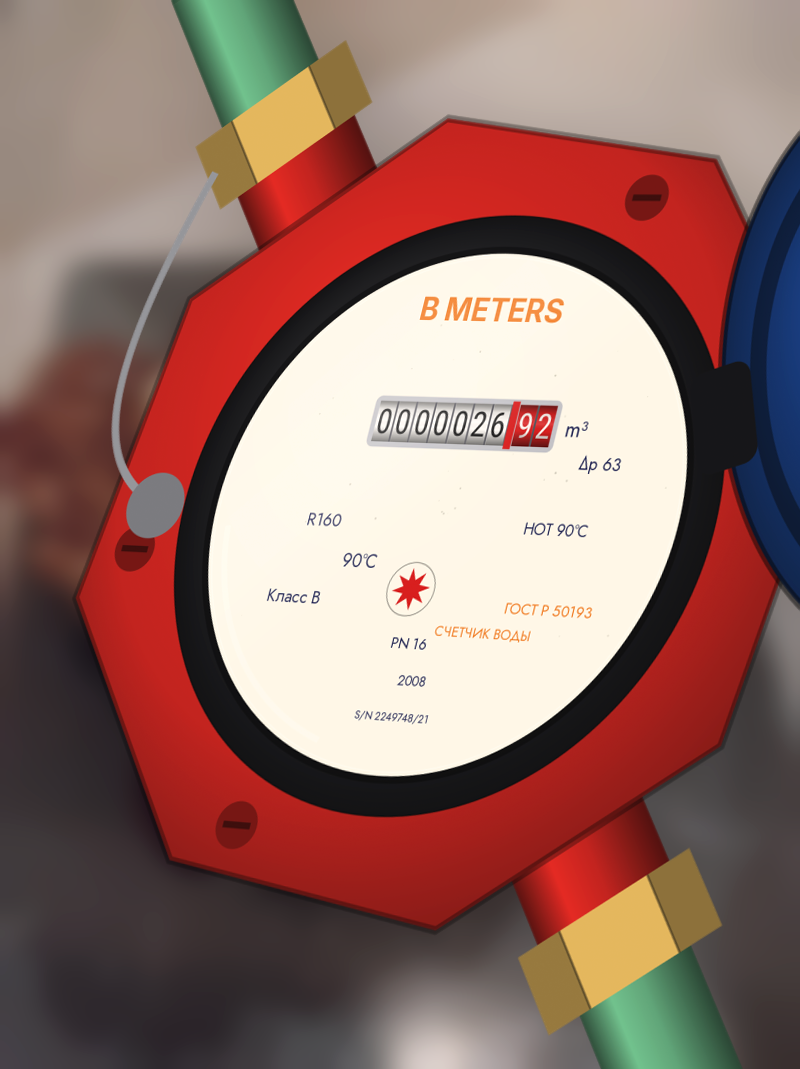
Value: 26.92 m³
